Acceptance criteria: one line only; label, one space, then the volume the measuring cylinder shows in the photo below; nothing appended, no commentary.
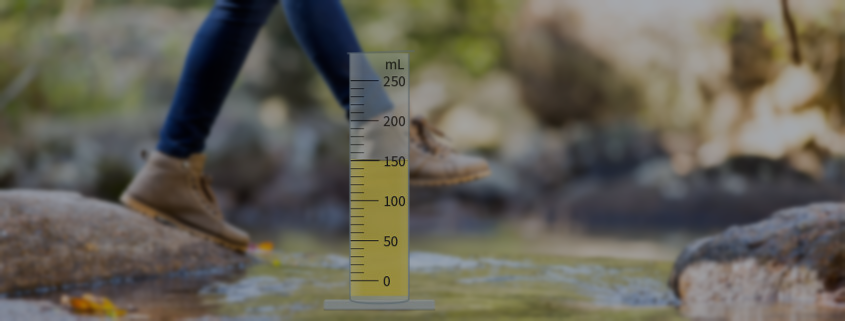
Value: 150 mL
